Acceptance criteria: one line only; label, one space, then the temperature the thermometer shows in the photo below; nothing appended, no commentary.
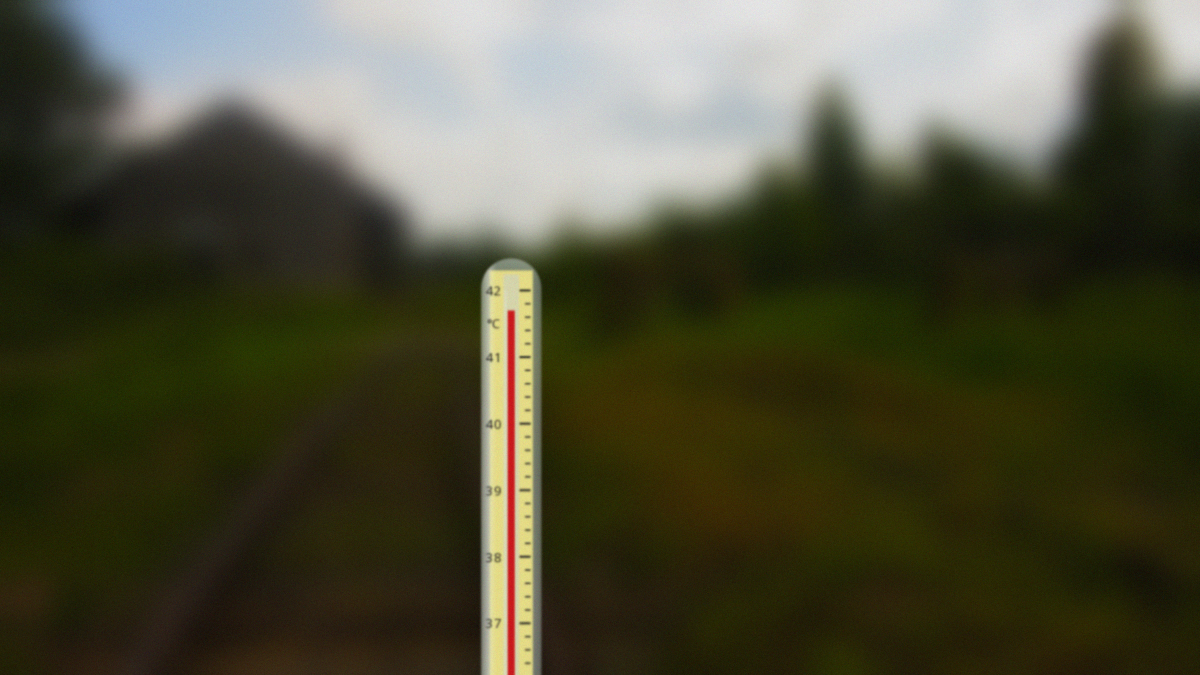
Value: 41.7 °C
